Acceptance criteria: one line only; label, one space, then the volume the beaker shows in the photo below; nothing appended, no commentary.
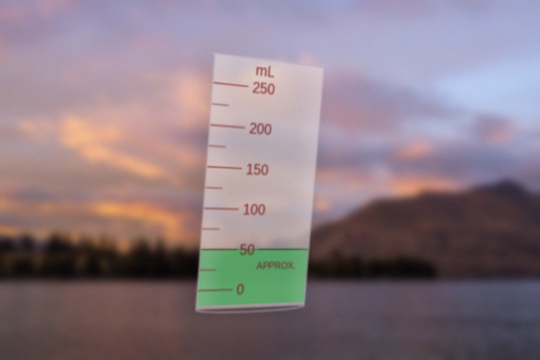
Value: 50 mL
